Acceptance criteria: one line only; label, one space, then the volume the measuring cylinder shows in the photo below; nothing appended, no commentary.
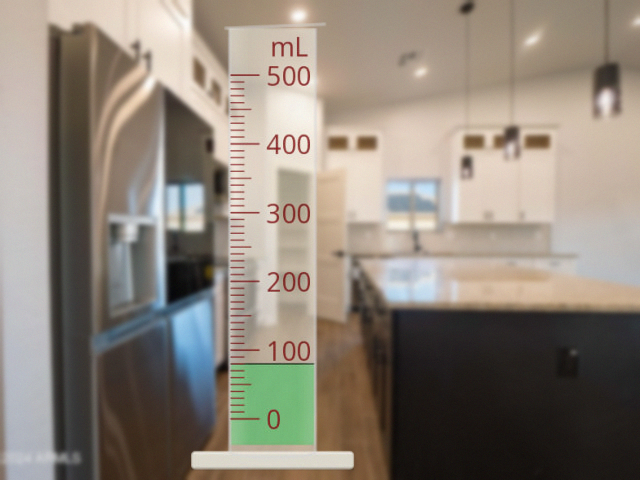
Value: 80 mL
